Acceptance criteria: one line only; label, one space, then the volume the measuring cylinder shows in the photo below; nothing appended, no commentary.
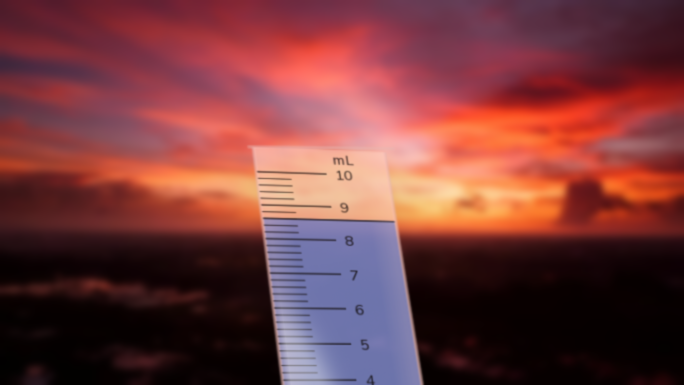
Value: 8.6 mL
